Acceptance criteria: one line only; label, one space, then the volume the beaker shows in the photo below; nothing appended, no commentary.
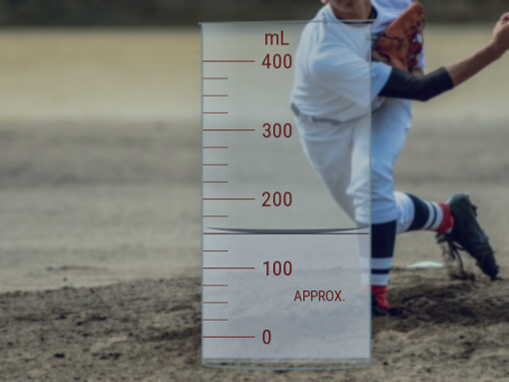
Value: 150 mL
